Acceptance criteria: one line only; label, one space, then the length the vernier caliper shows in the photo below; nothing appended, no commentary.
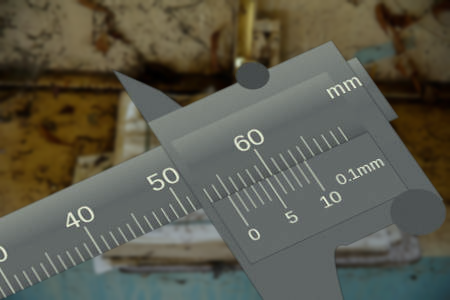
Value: 54.8 mm
